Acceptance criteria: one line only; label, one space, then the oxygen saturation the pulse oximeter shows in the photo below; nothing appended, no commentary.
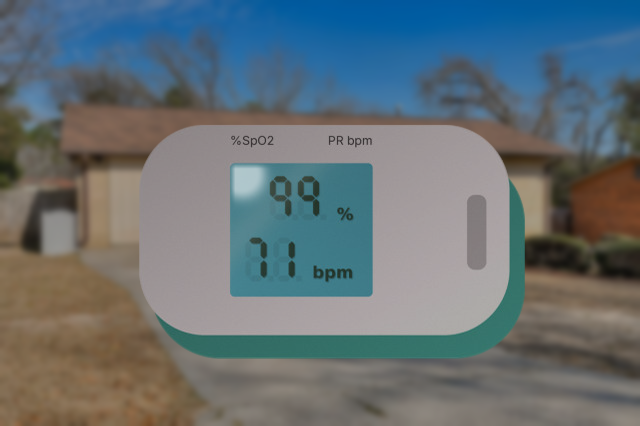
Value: 99 %
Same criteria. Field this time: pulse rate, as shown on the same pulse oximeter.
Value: 71 bpm
